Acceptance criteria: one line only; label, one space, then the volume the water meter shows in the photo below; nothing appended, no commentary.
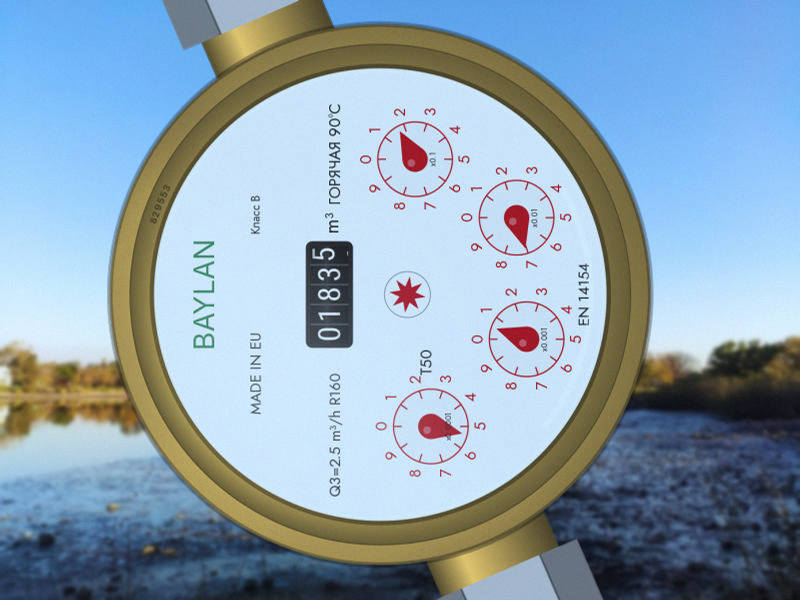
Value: 1835.1705 m³
